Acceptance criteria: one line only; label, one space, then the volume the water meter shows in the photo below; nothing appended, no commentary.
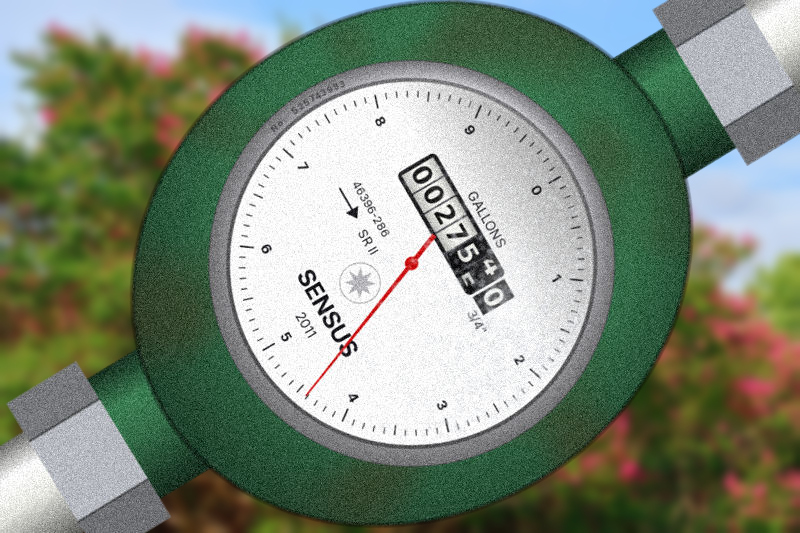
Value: 27544.4 gal
